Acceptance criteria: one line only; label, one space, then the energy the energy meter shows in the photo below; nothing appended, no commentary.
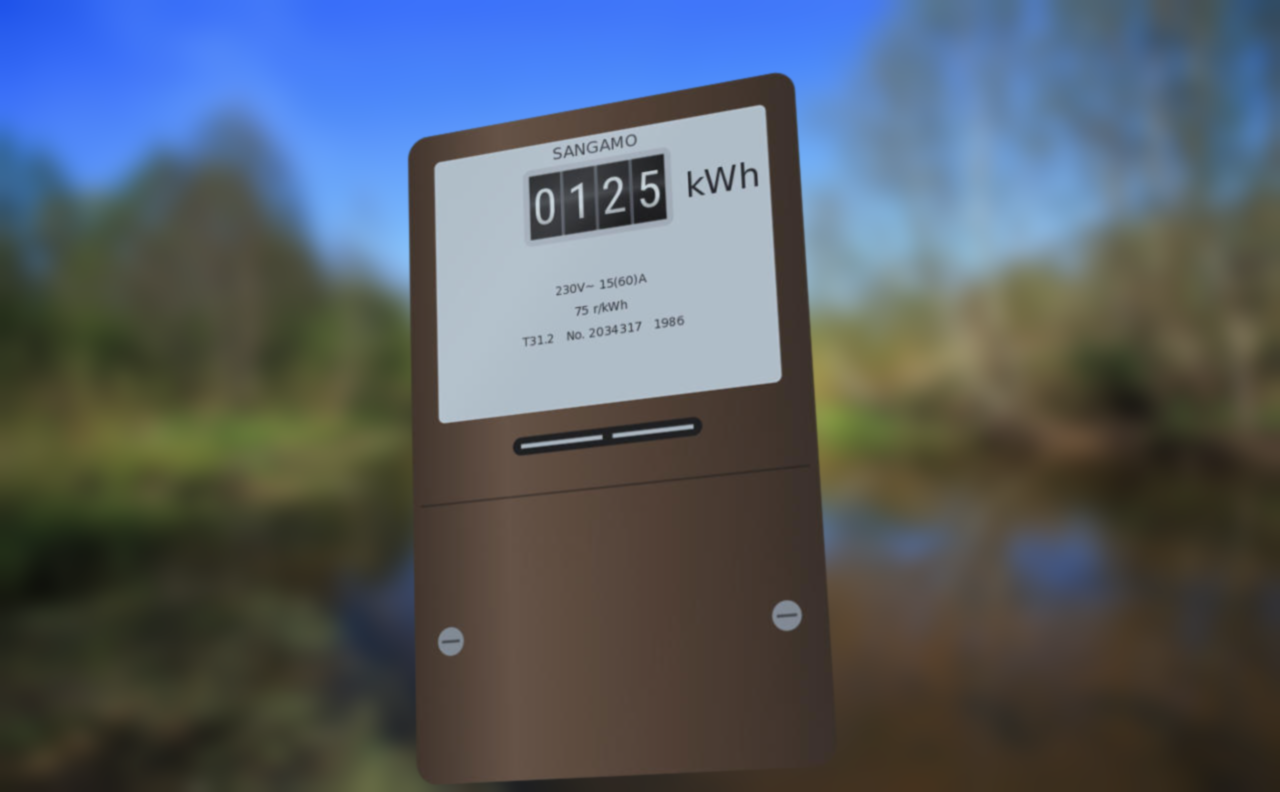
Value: 125 kWh
